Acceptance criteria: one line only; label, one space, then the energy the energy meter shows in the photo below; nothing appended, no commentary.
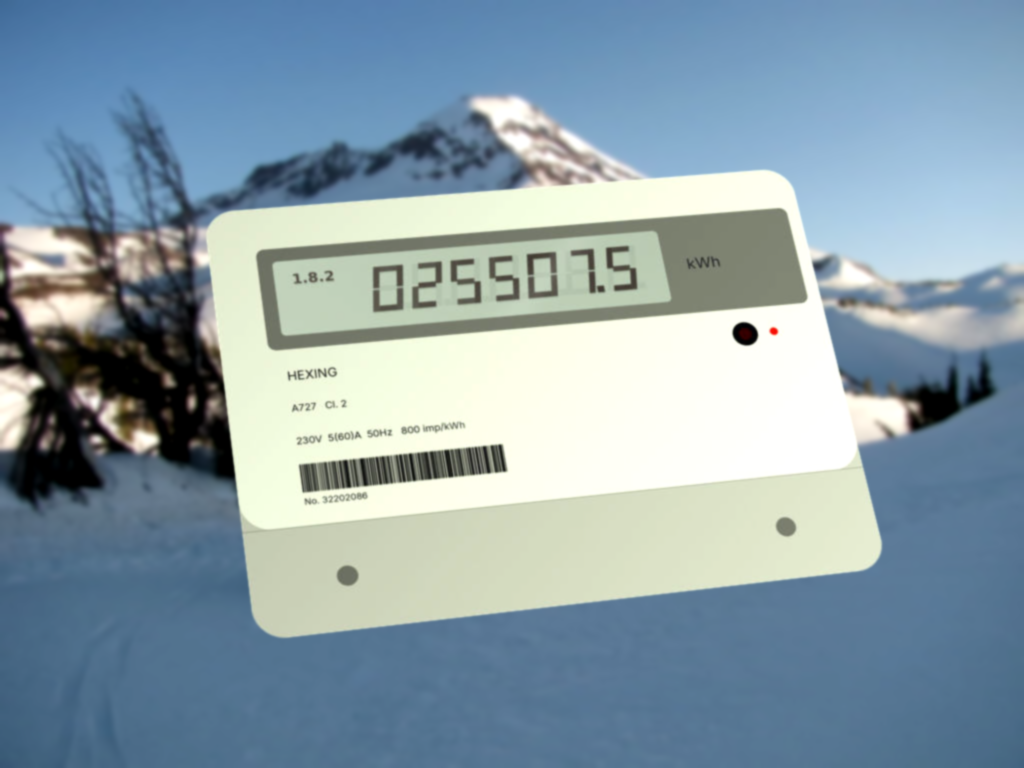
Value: 25507.5 kWh
